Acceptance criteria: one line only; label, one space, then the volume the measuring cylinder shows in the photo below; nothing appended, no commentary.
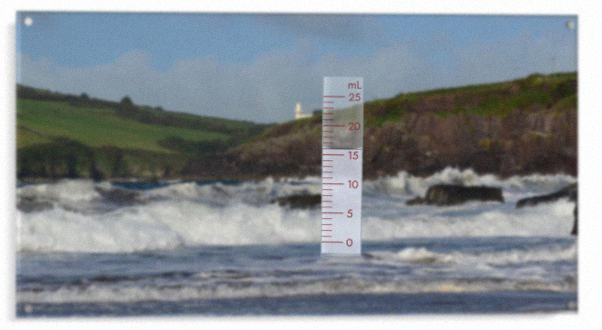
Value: 16 mL
